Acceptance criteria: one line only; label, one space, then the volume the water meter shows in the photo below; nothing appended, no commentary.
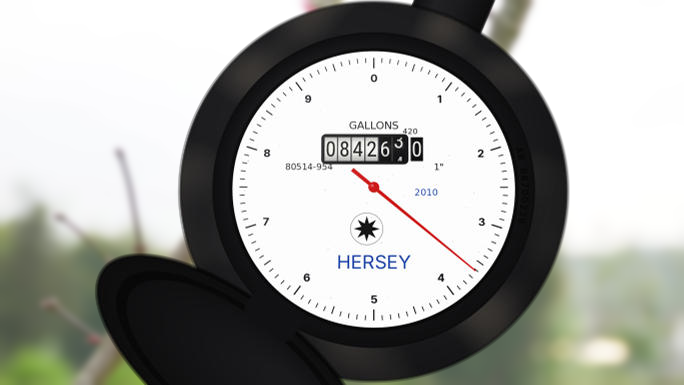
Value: 842633.6 gal
